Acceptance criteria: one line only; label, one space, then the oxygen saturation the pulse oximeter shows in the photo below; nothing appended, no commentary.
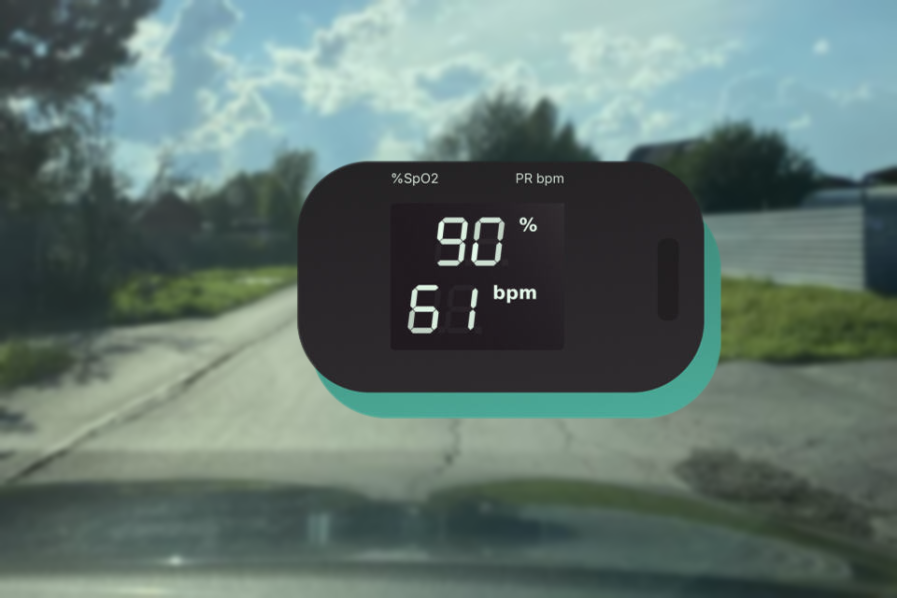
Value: 90 %
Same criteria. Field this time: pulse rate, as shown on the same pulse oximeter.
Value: 61 bpm
